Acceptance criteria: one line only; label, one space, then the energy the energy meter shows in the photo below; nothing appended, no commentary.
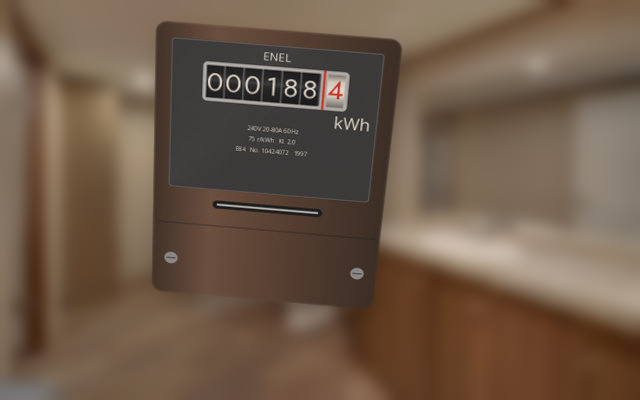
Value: 188.4 kWh
